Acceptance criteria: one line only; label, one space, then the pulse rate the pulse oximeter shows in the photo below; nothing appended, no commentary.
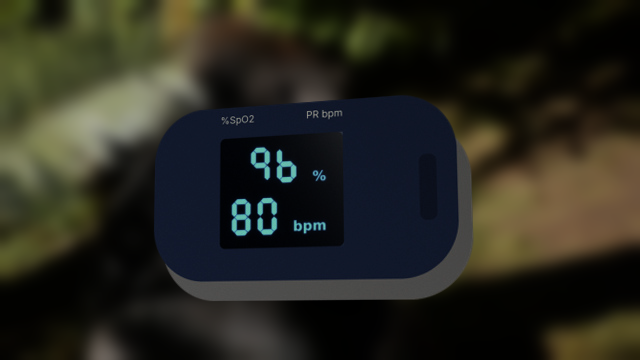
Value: 80 bpm
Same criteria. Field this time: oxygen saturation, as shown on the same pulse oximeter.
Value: 96 %
